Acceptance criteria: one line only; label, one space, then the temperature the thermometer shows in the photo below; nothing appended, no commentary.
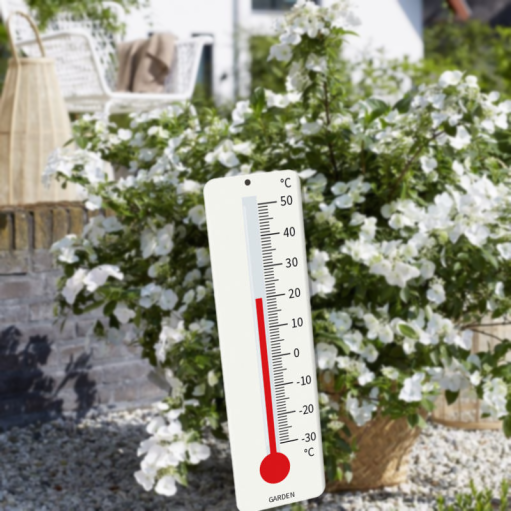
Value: 20 °C
